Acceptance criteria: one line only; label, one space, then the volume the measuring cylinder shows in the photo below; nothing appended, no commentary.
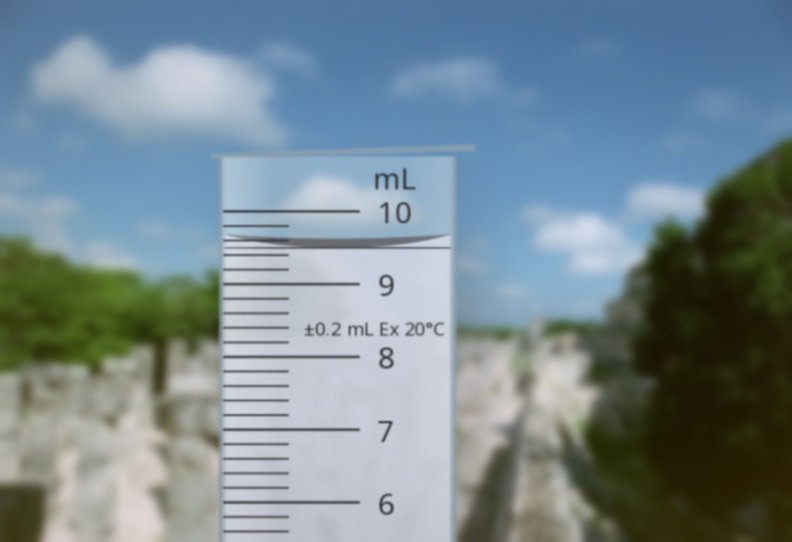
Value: 9.5 mL
